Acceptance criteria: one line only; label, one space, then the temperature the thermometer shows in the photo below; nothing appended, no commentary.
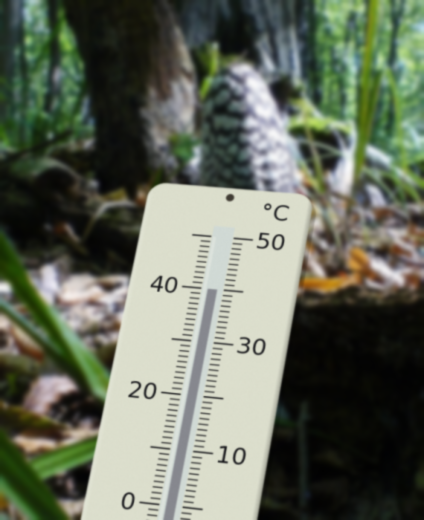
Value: 40 °C
